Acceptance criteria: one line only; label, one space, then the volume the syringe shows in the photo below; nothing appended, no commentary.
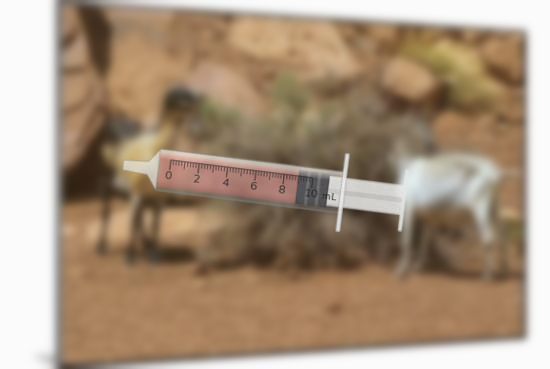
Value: 9 mL
